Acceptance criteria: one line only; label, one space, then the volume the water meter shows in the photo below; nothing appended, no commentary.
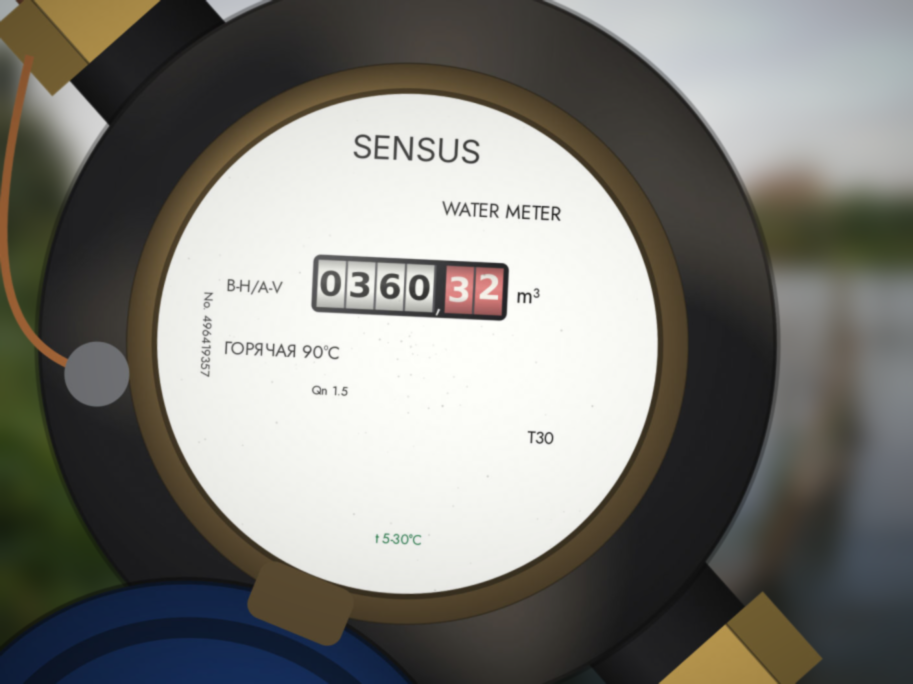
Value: 360.32 m³
